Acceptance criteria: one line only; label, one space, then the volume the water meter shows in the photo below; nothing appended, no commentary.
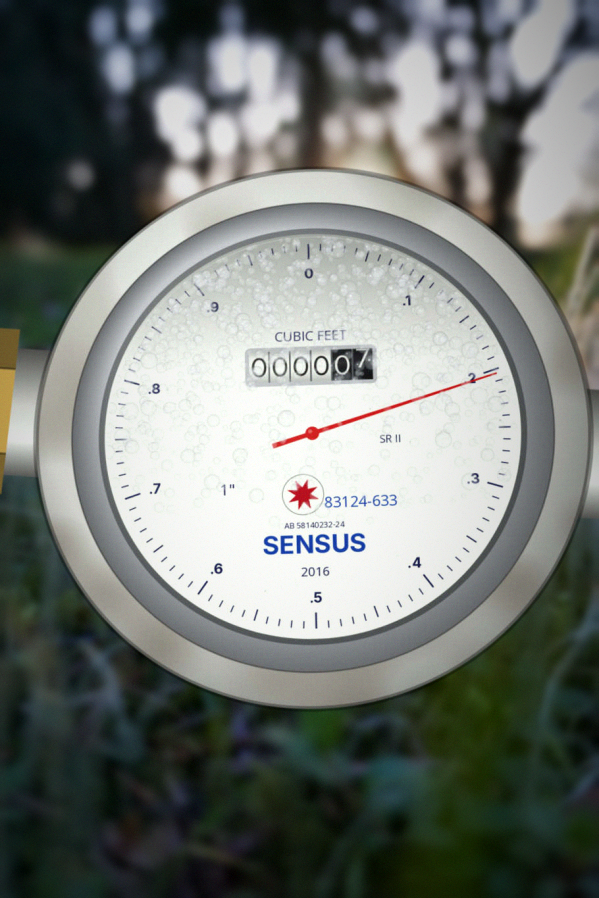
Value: 7.20 ft³
